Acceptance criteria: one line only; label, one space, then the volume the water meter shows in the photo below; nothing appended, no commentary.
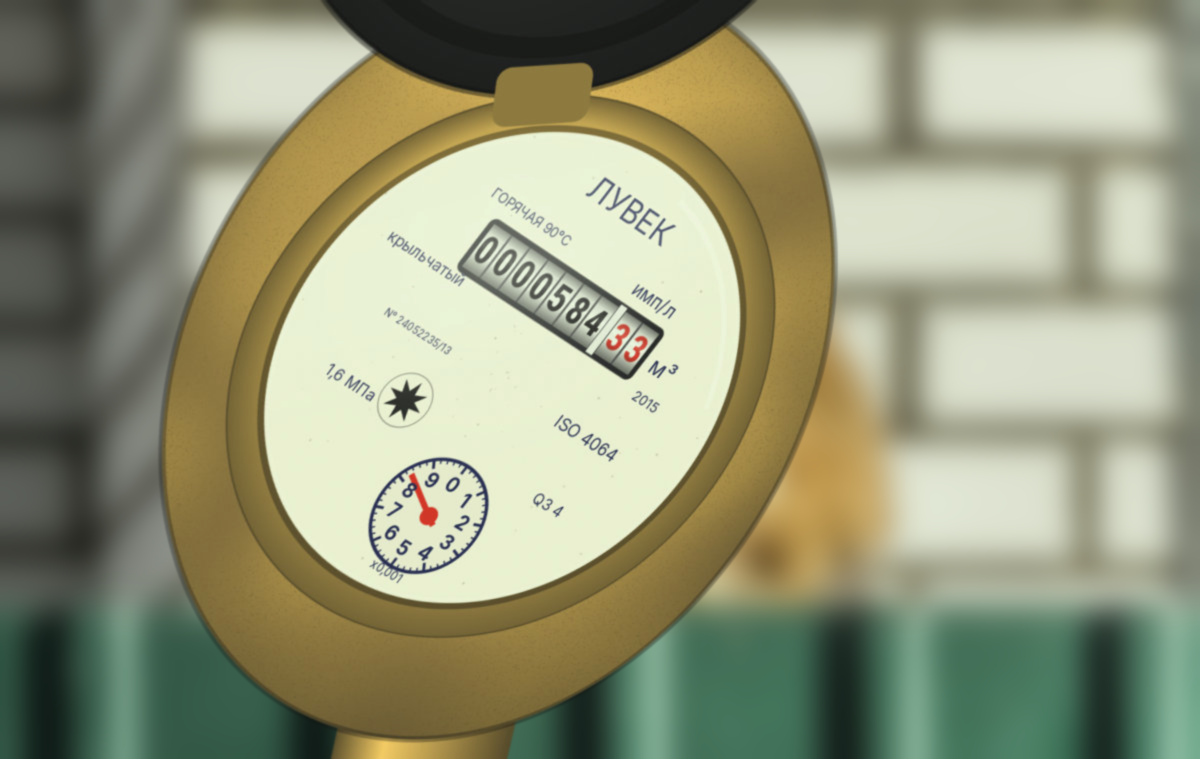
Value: 584.338 m³
